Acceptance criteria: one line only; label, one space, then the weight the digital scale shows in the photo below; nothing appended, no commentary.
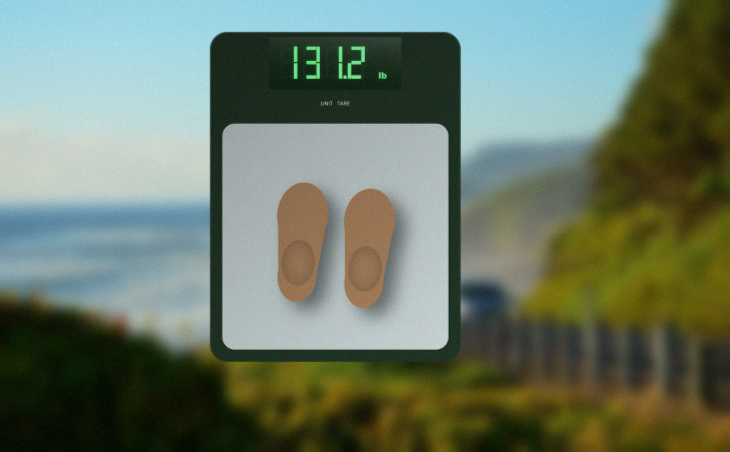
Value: 131.2 lb
